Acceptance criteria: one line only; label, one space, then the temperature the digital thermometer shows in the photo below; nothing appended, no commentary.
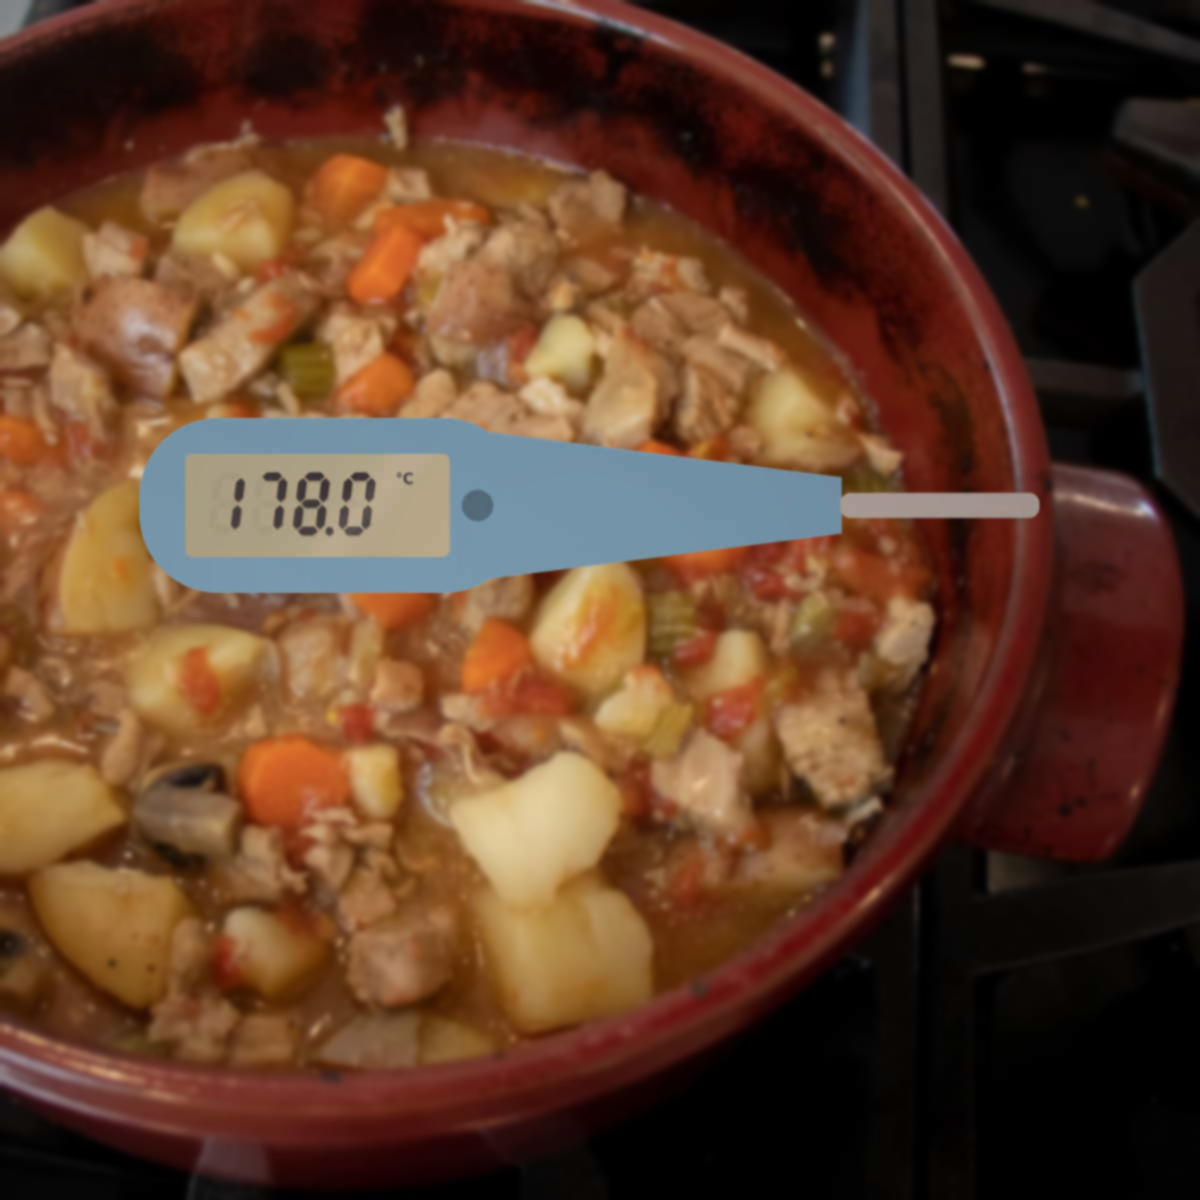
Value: 178.0 °C
